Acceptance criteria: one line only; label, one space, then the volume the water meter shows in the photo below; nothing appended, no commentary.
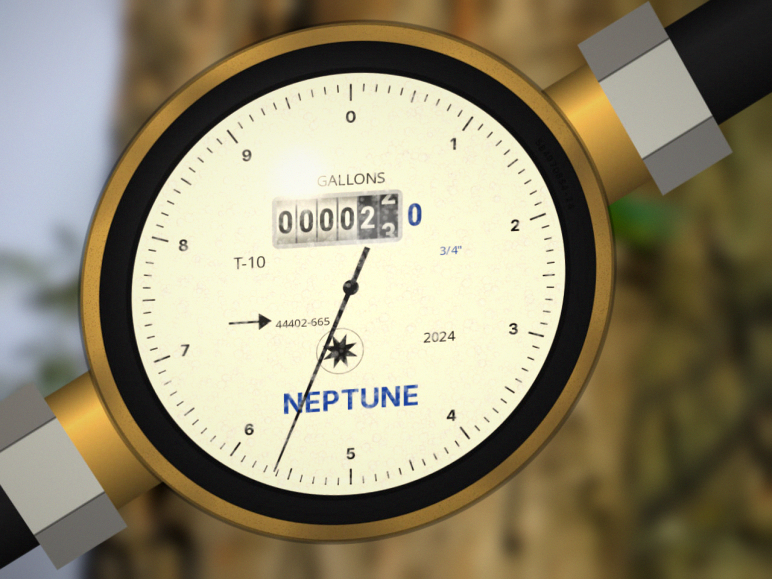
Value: 225.6 gal
